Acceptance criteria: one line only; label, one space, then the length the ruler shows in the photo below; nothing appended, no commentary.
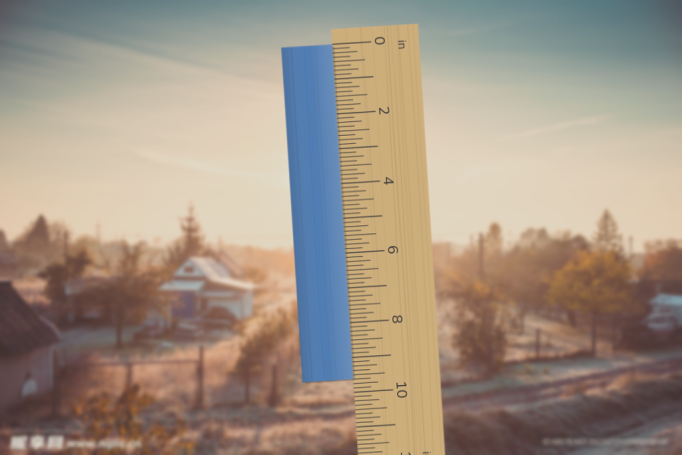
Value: 9.625 in
